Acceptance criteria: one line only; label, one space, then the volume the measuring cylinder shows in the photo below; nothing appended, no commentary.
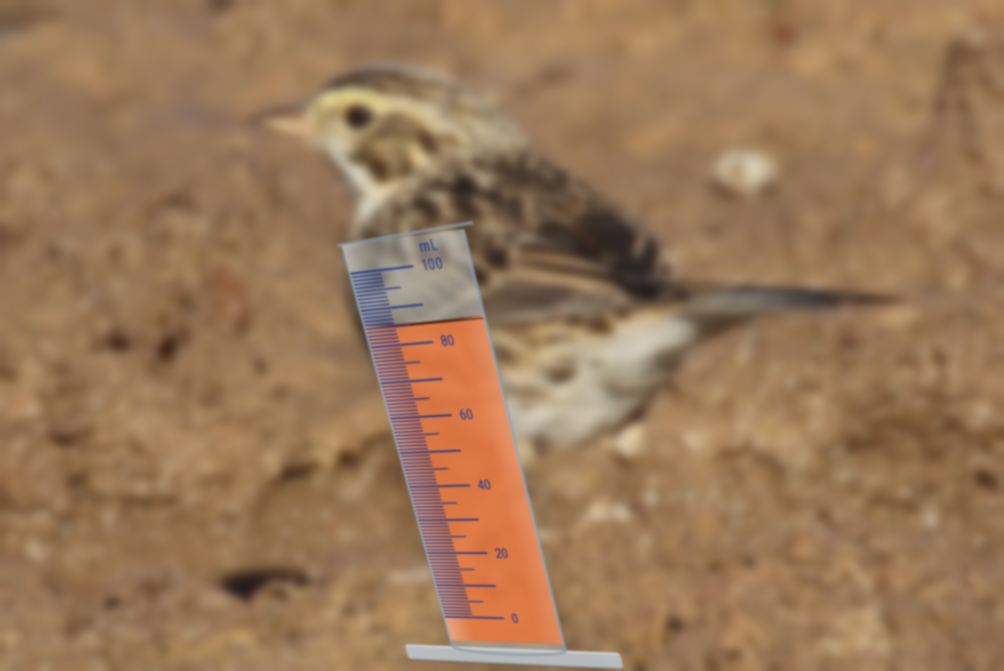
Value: 85 mL
